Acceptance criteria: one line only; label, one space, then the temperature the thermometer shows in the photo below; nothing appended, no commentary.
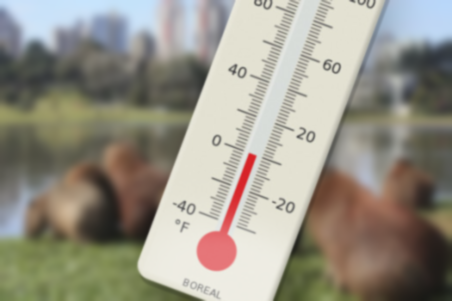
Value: 0 °F
